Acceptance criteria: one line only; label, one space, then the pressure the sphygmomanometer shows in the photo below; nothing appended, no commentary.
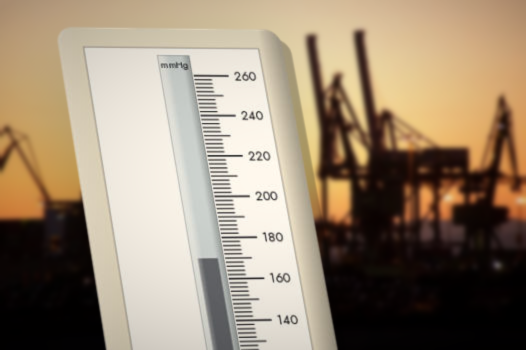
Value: 170 mmHg
